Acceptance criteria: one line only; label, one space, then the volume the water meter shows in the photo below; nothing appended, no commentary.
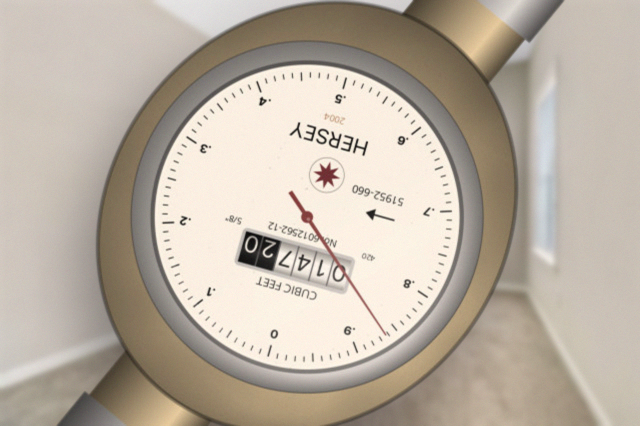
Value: 14719.86 ft³
